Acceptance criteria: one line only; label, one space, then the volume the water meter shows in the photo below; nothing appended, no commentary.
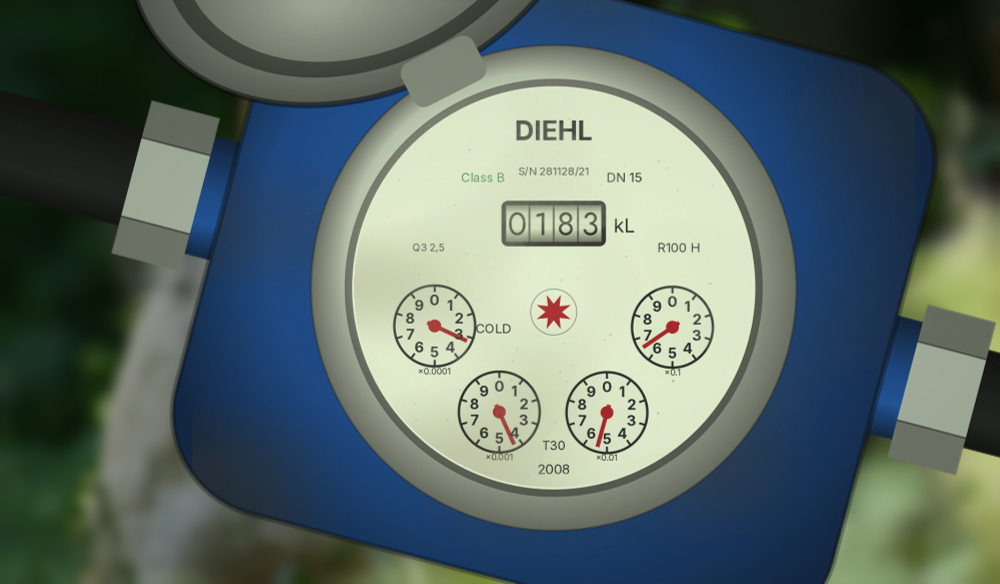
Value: 183.6543 kL
